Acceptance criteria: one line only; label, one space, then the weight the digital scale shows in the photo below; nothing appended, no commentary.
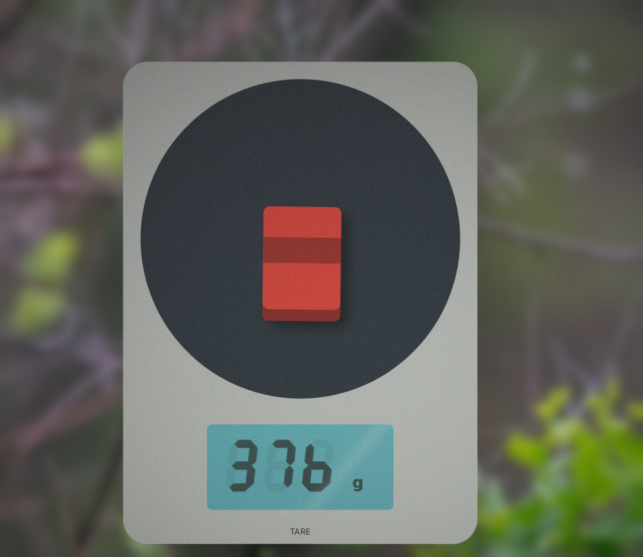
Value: 376 g
